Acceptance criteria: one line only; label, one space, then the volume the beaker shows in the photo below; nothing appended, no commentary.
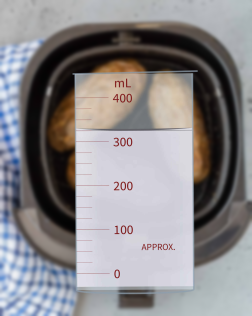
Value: 325 mL
